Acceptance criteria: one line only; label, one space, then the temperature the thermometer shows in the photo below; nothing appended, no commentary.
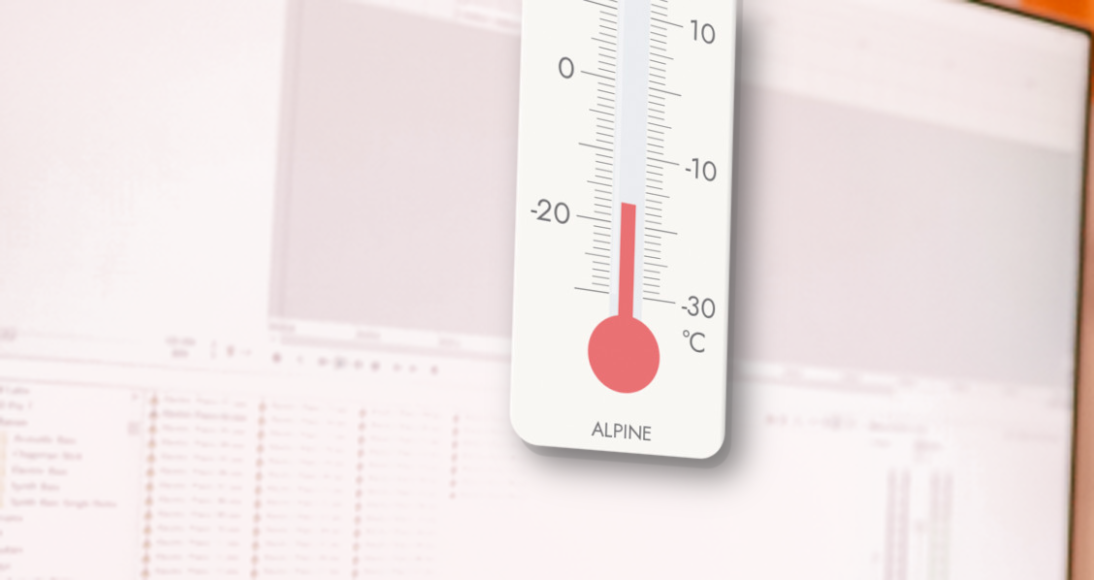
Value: -17 °C
